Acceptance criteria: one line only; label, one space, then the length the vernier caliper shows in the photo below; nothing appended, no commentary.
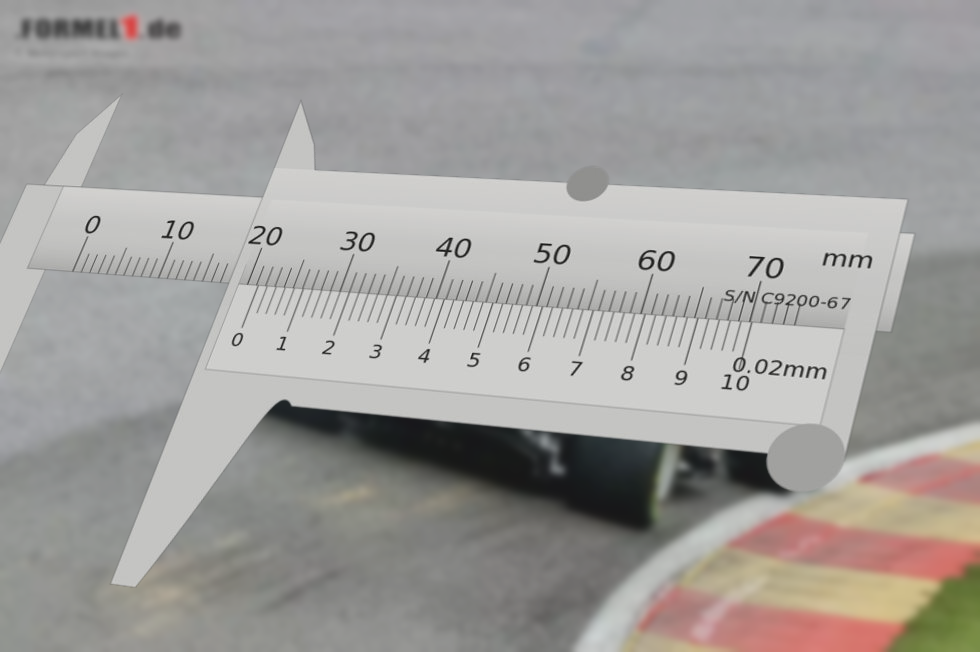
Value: 21.2 mm
